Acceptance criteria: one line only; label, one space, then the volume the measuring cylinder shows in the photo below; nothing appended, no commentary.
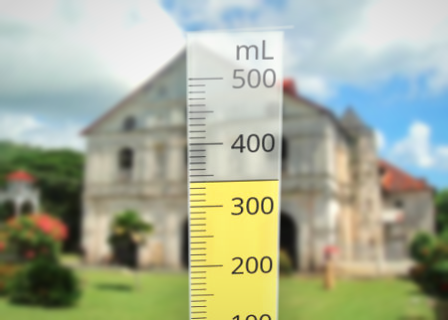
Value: 340 mL
